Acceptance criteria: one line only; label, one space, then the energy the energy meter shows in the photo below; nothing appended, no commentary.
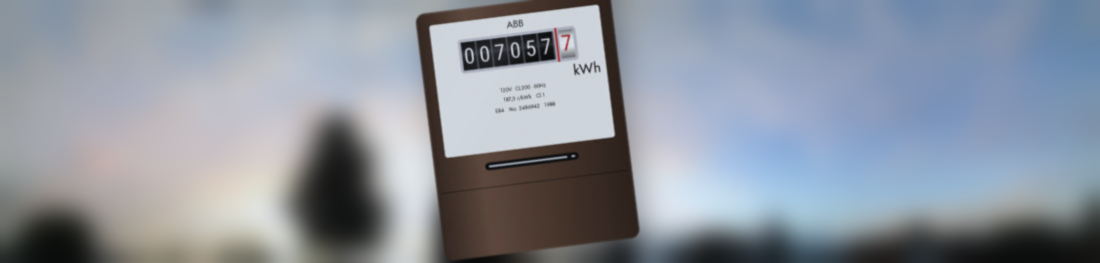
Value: 7057.7 kWh
